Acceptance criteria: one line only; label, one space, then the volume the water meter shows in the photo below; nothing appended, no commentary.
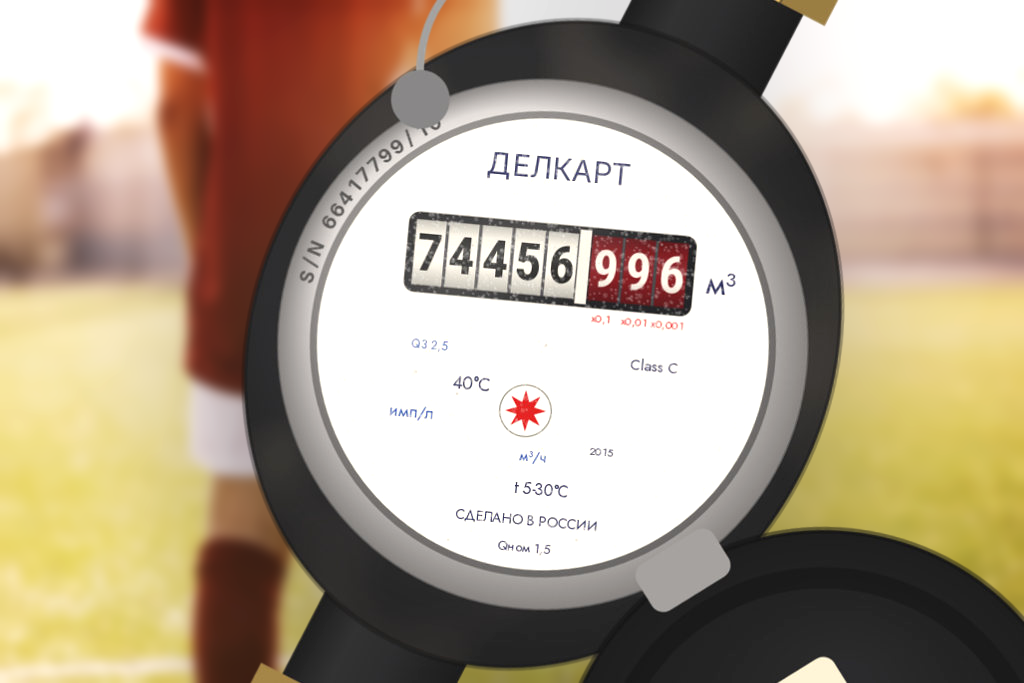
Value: 74456.996 m³
